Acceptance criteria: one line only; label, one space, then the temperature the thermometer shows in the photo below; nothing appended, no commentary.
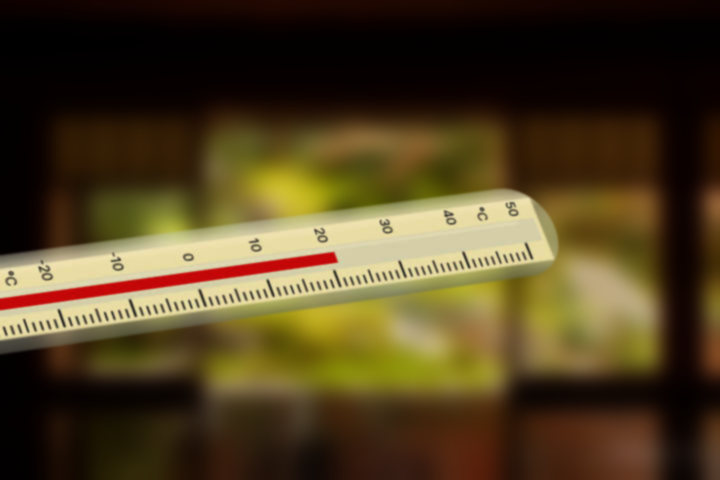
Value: 21 °C
